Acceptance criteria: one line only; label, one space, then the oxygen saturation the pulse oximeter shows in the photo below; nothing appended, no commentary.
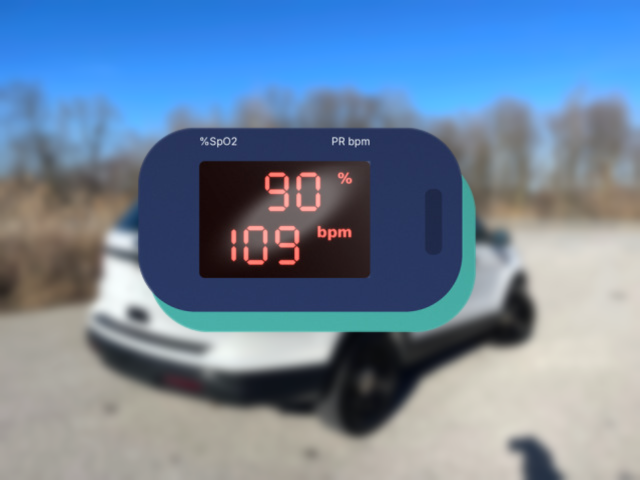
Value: 90 %
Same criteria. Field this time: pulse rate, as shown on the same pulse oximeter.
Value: 109 bpm
